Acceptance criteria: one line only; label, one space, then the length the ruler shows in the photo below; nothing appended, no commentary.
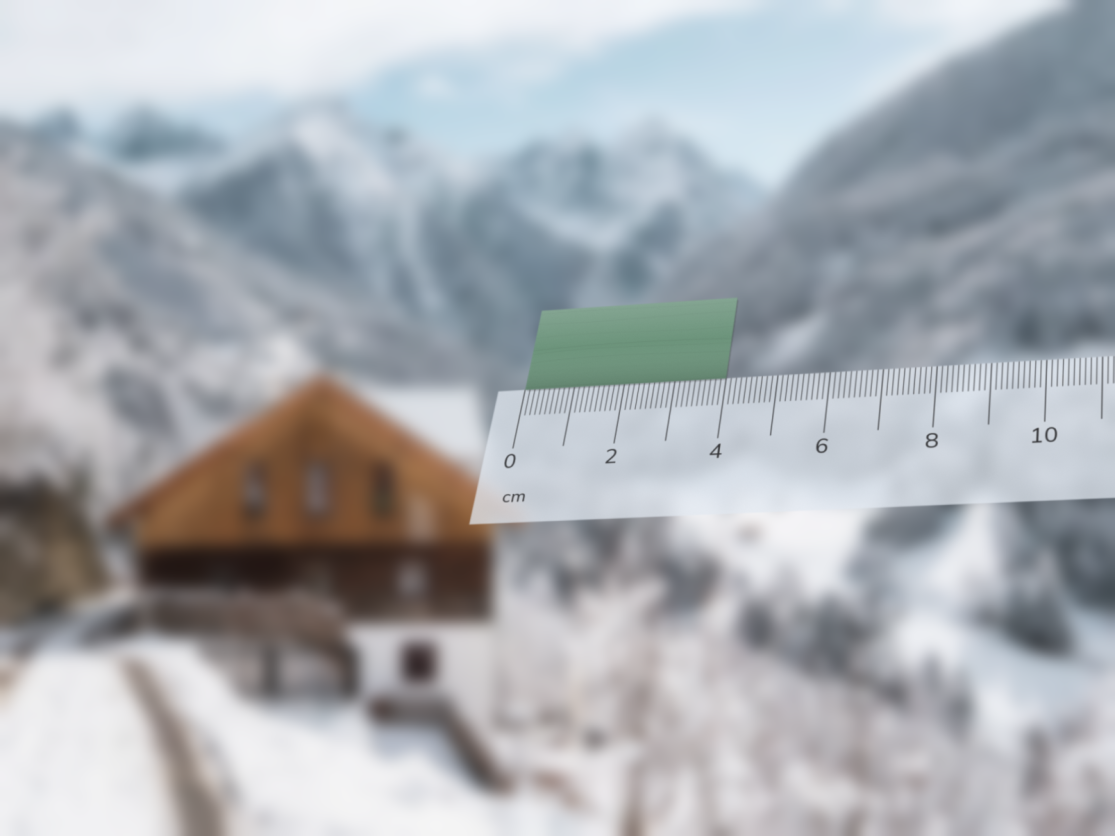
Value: 4 cm
